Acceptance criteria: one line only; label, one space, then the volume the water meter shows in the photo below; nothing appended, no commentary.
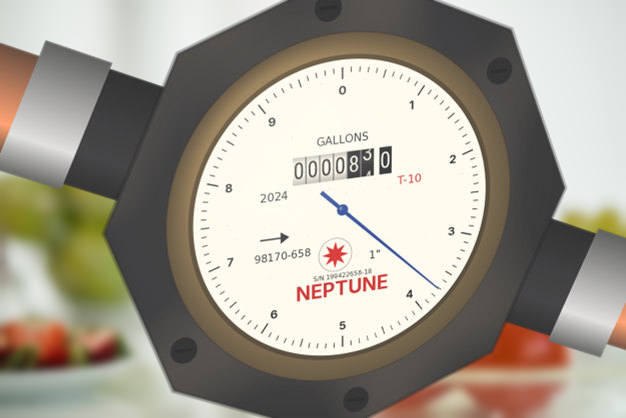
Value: 833.7 gal
